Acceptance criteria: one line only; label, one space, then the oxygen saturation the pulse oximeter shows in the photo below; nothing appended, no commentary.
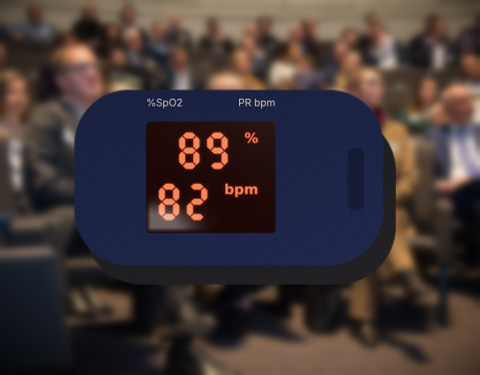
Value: 89 %
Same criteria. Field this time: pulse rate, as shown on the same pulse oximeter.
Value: 82 bpm
